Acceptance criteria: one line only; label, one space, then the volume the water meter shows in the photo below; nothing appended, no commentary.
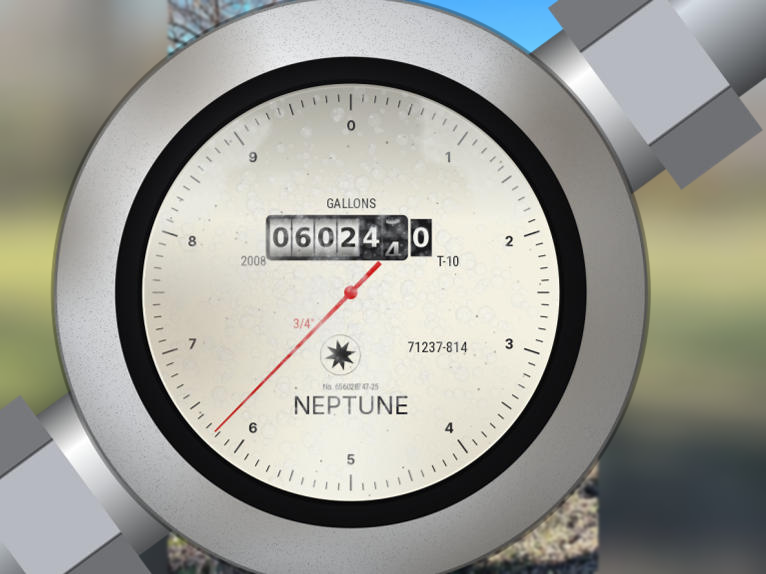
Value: 602436.2 gal
